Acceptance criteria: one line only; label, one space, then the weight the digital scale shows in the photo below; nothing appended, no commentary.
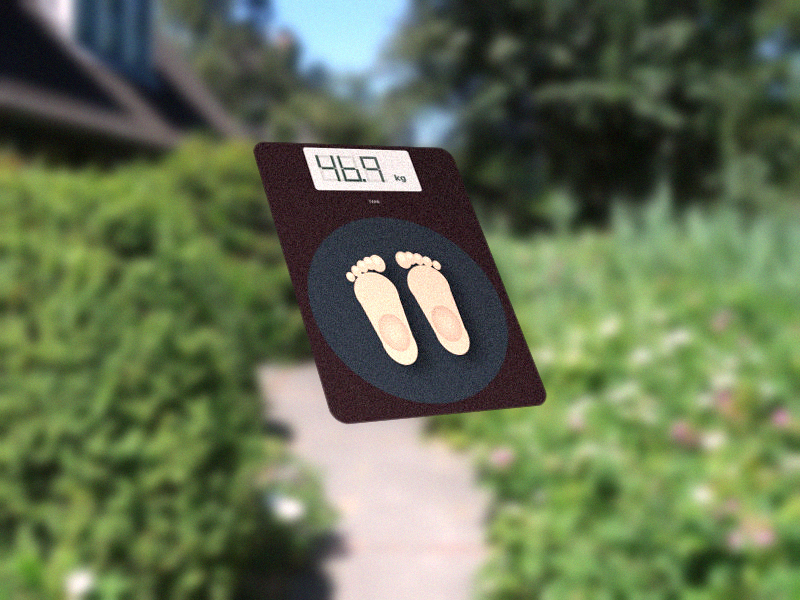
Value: 46.9 kg
